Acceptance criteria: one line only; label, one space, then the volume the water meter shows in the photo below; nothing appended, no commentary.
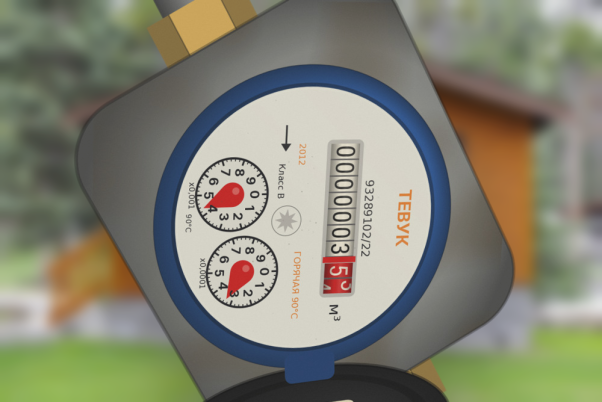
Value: 3.5343 m³
